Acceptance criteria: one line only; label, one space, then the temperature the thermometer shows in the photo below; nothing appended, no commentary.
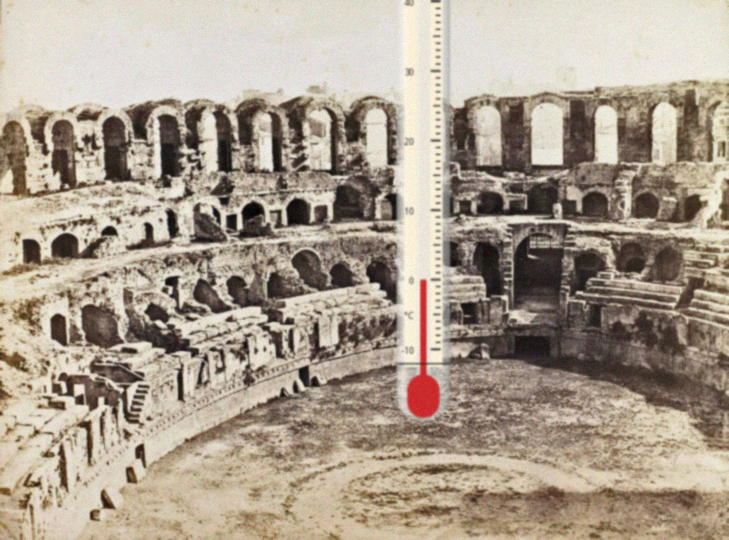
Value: 0 °C
